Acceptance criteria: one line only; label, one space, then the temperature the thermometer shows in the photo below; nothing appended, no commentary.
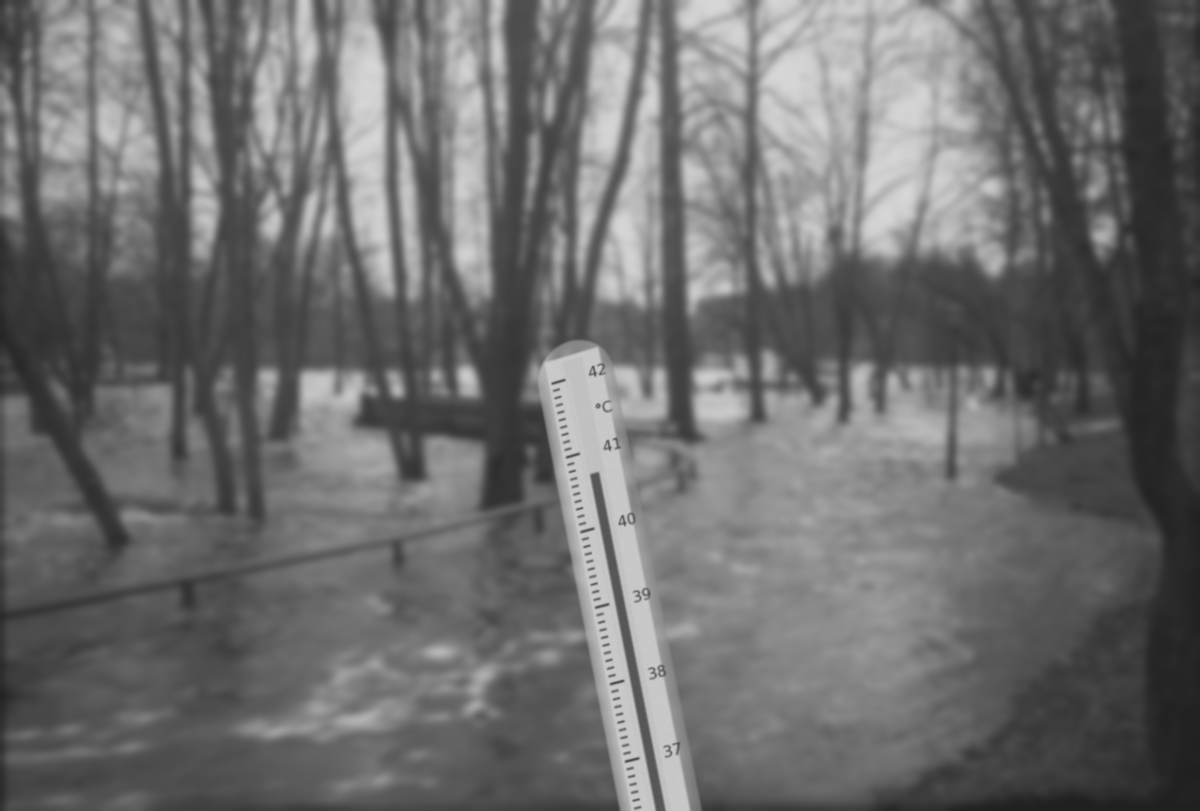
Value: 40.7 °C
